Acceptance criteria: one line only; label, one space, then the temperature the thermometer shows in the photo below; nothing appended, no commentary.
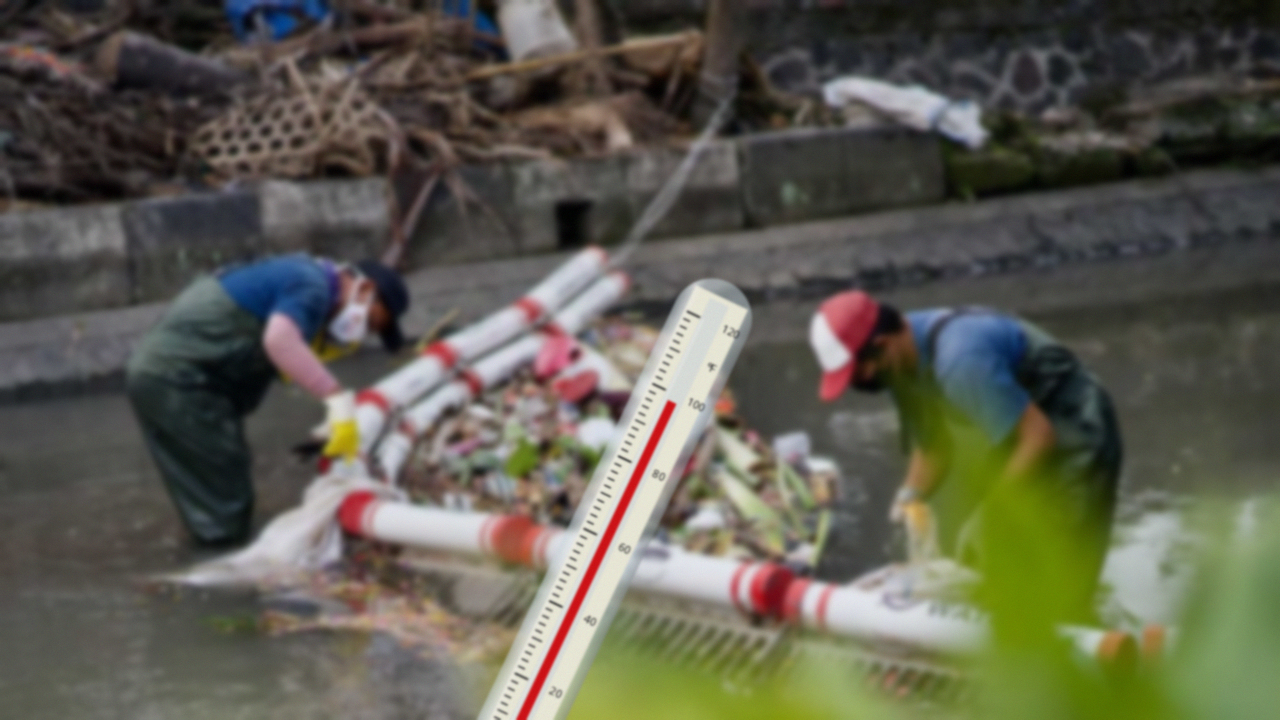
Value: 98 °F
